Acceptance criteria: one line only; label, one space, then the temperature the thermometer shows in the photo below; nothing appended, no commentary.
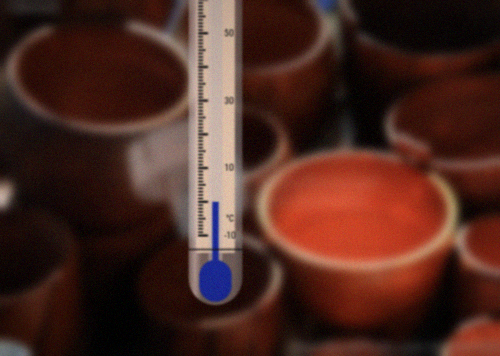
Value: 0 °C
